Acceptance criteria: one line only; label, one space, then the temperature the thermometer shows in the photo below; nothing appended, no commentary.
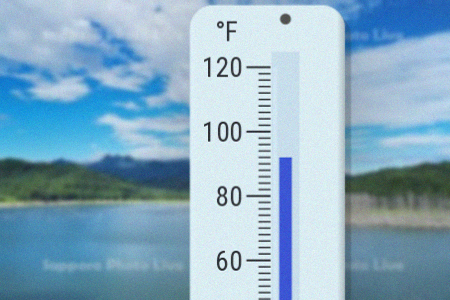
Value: 92 °F
